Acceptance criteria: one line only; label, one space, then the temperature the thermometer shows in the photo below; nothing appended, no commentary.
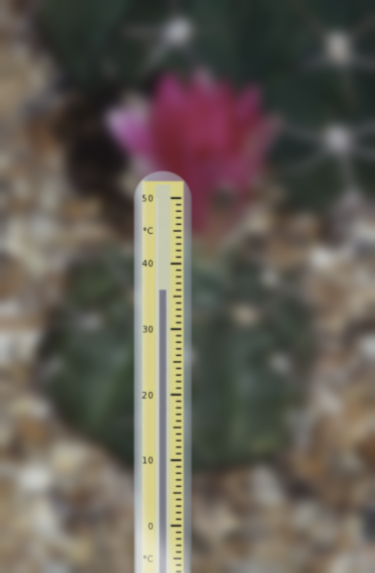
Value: 36 °C
